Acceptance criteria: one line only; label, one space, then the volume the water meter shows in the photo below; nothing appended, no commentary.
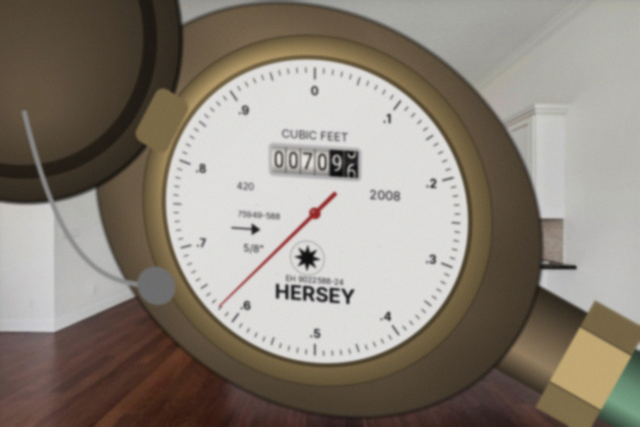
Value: 7095.62 ft³
